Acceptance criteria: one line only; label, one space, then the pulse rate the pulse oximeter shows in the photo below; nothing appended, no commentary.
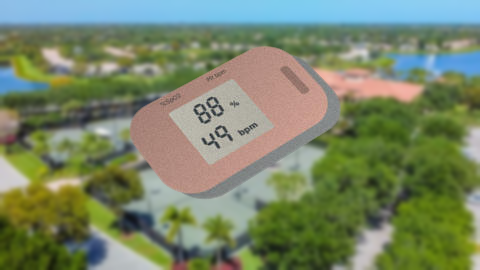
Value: 49 bpm
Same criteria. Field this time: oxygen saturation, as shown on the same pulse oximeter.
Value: 88 %
